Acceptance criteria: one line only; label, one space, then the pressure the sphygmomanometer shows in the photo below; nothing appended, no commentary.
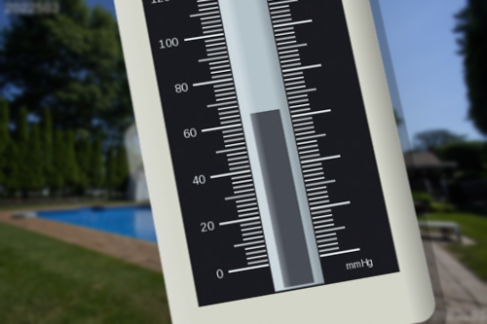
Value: 64 mmHg
